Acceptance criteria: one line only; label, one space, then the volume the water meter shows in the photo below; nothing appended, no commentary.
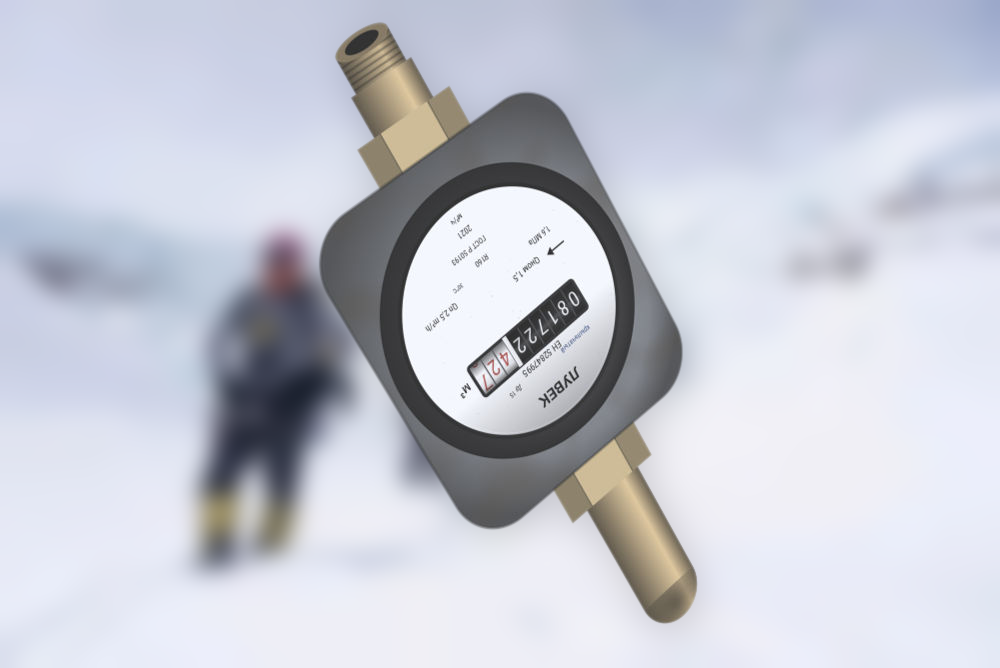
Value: 81722.427 m³
